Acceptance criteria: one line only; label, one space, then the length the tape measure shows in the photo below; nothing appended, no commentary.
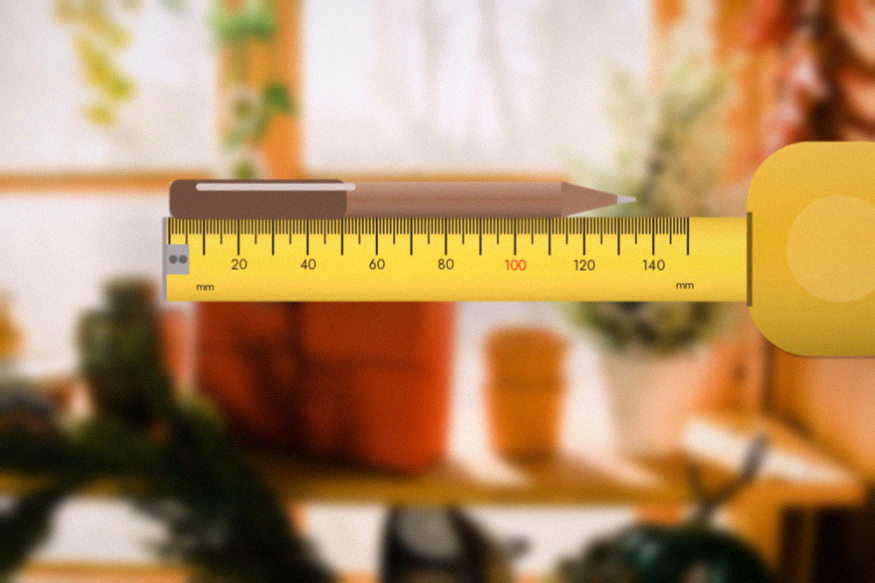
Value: 135 mm
